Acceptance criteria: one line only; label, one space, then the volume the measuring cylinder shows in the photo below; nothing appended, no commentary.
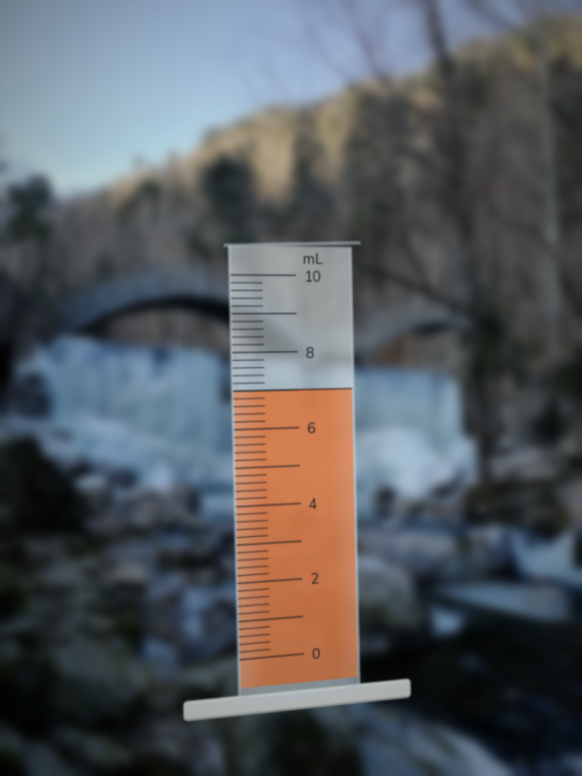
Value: 7 mL
